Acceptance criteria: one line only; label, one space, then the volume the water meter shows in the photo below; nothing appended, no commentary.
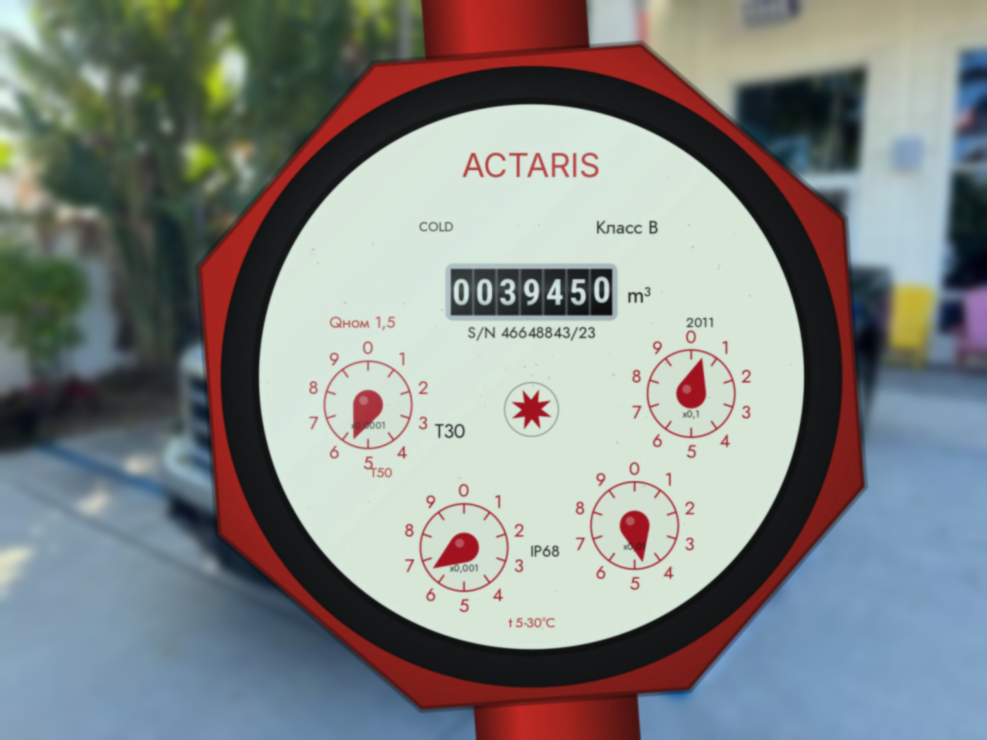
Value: 39450.0465 m³
